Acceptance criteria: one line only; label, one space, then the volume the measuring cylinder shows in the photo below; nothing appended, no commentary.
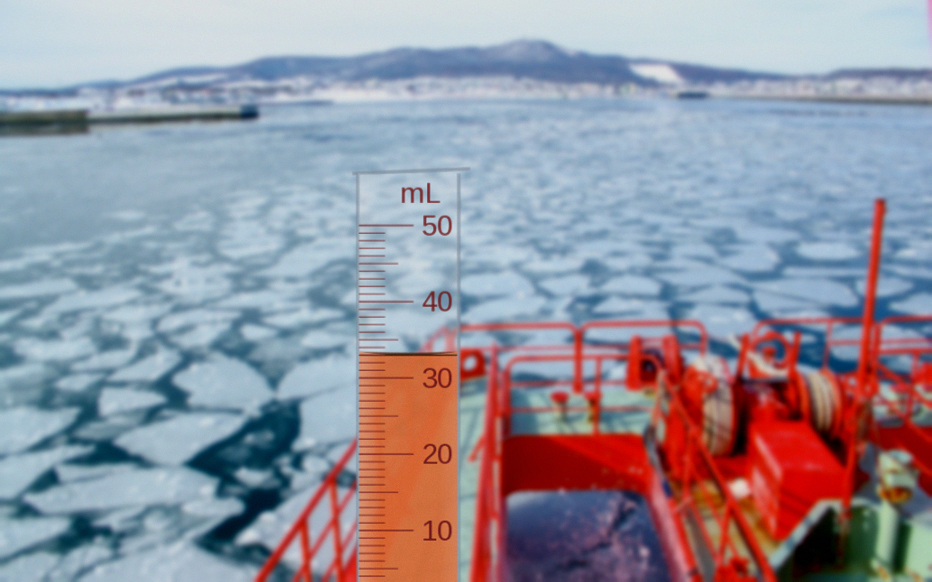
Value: 33 mL
